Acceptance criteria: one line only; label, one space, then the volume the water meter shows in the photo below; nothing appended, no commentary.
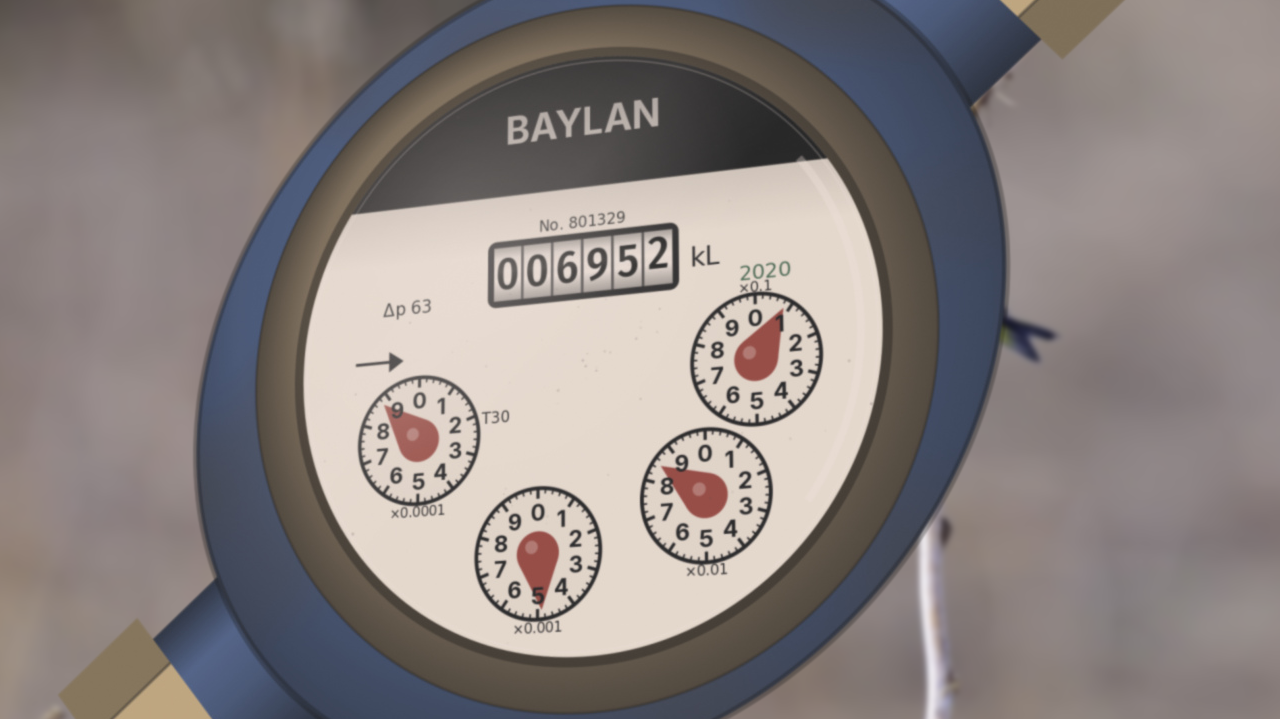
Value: 6952.0848 kL
